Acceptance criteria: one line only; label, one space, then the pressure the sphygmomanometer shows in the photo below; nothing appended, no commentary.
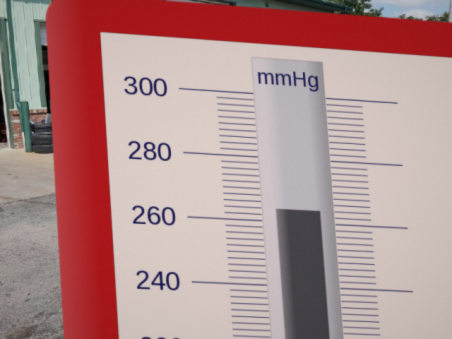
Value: 264 mmHg
